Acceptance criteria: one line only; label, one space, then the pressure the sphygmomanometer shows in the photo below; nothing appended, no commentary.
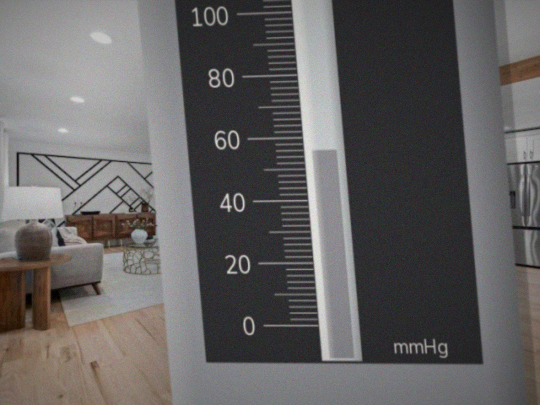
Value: 56 mmHg
